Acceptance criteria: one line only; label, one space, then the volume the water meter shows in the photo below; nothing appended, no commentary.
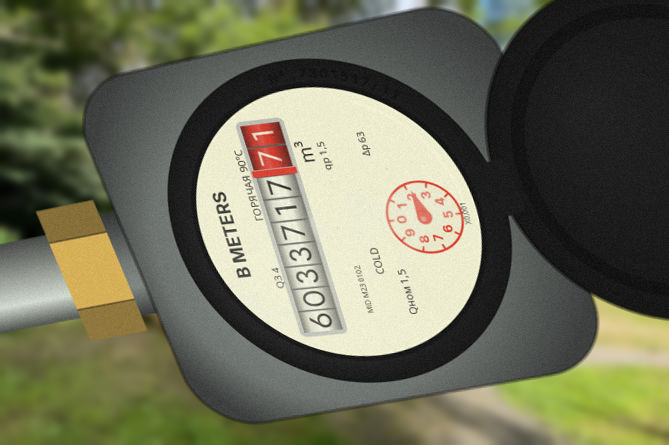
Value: 6033717.712 m³
